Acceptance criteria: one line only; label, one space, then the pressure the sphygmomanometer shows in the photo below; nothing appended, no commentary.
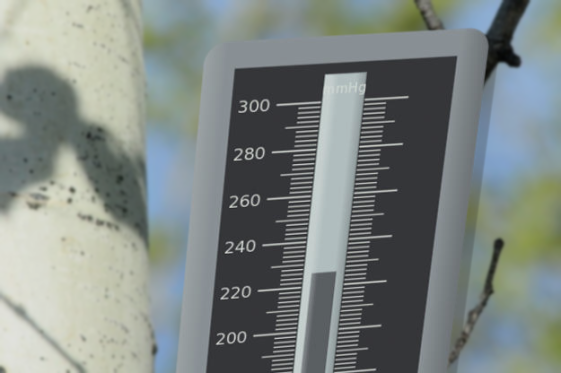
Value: 226 mmHg
